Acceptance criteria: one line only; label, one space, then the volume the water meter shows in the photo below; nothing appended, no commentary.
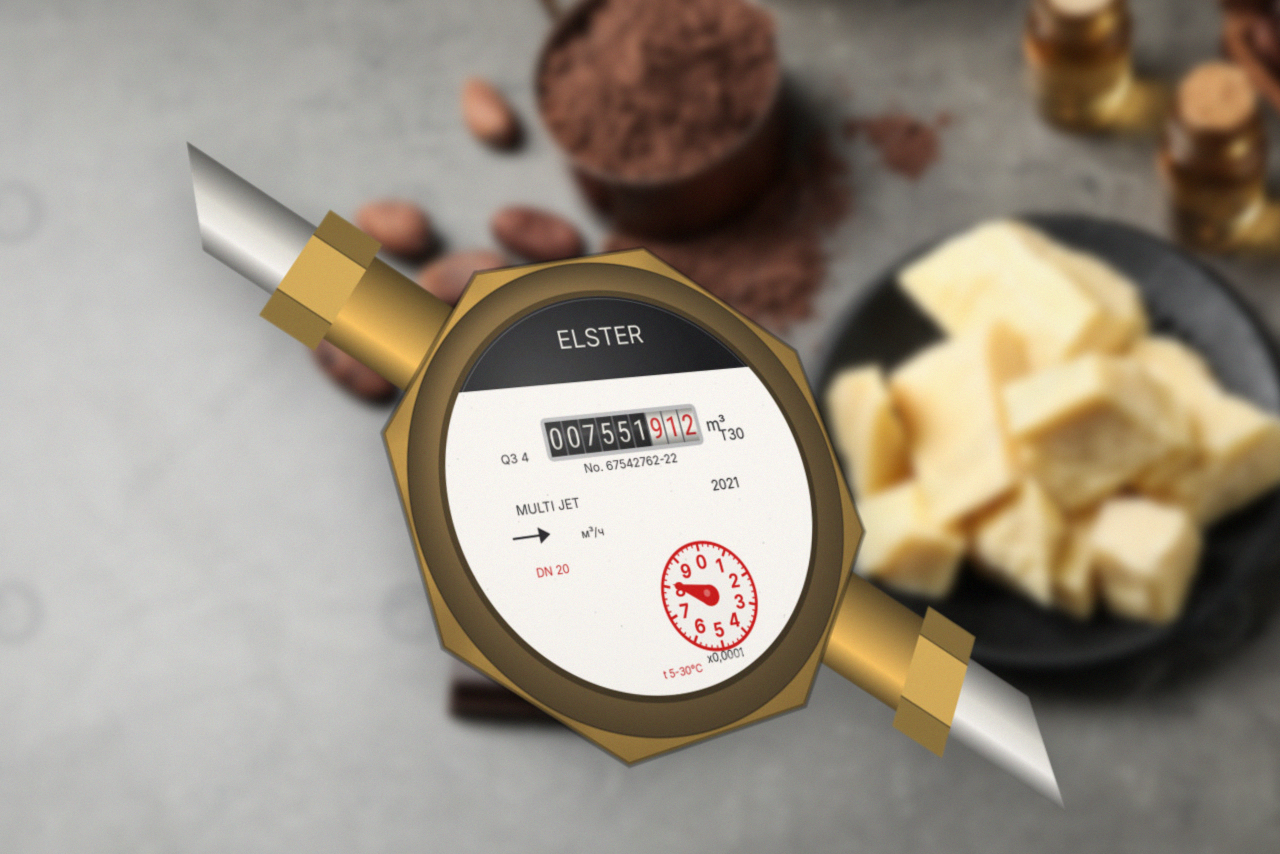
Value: 7551.9128 m³
